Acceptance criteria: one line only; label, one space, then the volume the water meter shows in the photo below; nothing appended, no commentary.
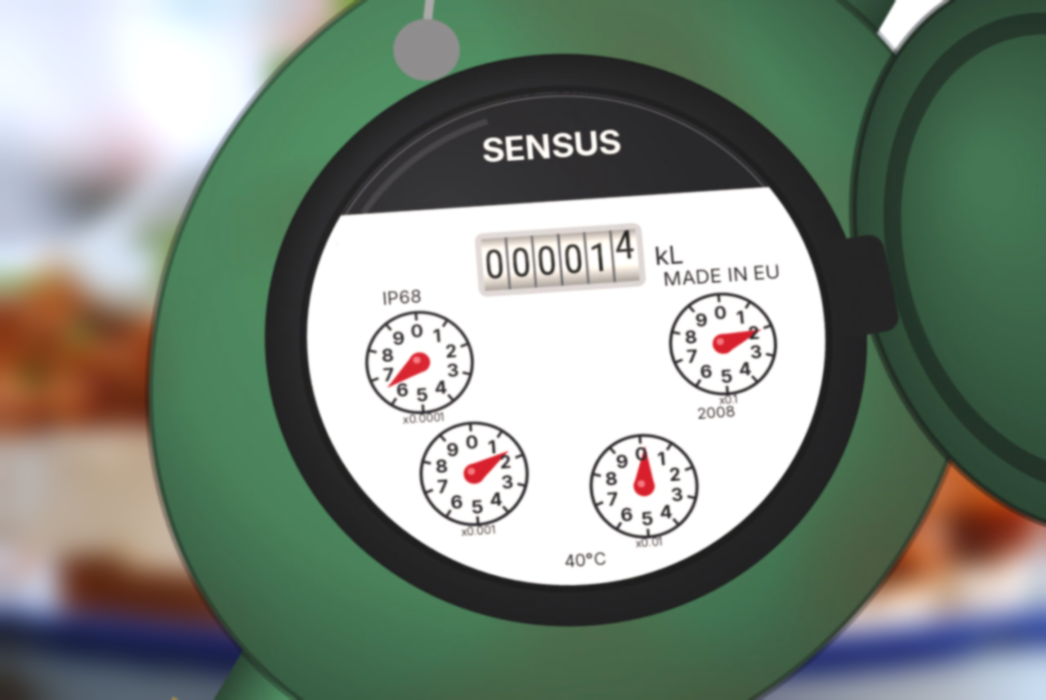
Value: 14.2016 kL
